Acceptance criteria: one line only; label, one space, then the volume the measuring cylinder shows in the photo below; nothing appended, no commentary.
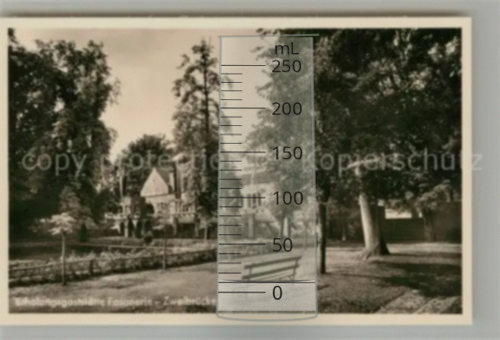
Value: 10 mL
